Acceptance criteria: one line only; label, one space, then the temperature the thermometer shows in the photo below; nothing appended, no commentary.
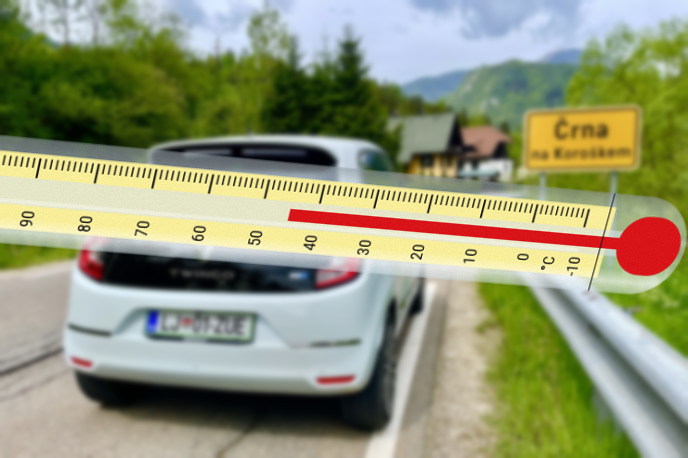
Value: 45 °C
